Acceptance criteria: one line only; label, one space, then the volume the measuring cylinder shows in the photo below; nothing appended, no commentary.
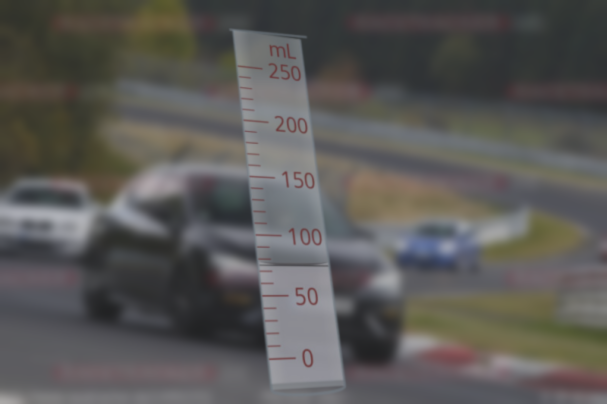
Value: 75 mL
